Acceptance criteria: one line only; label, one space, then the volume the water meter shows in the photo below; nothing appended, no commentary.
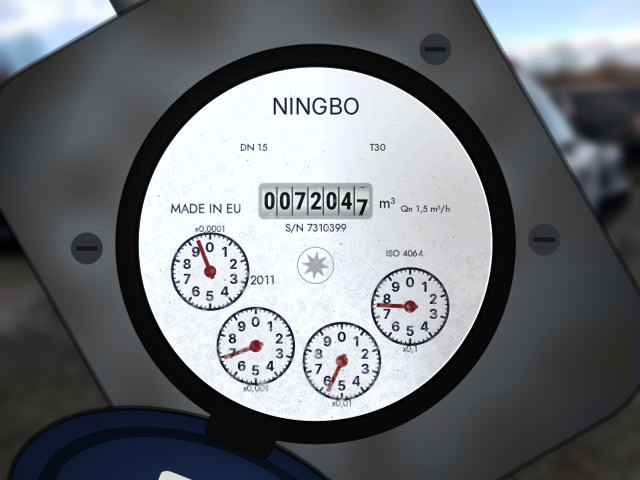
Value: 72046.7569 m³
